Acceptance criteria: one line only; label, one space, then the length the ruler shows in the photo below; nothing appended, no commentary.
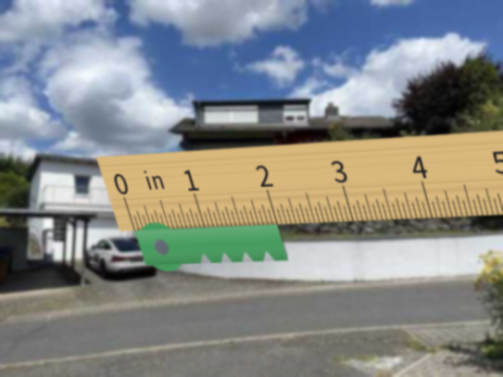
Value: 2 in
